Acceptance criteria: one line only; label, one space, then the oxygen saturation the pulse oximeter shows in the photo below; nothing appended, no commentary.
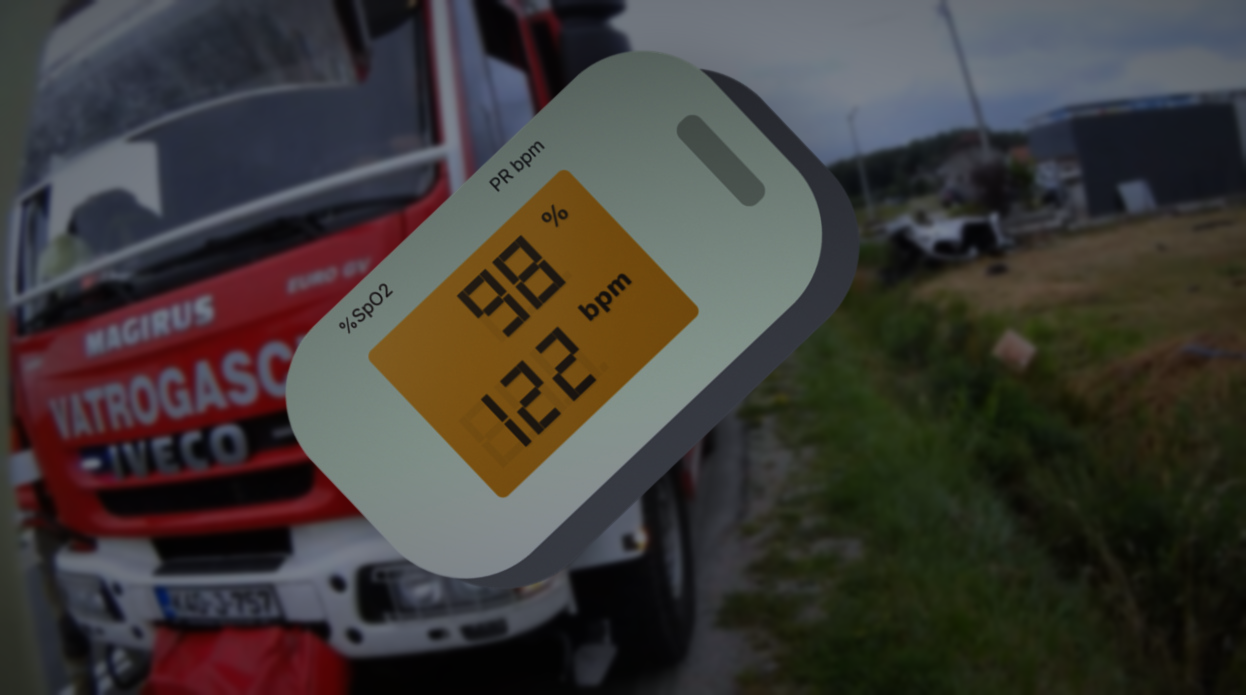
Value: 98 %
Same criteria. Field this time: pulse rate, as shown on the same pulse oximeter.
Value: 122 bpm
